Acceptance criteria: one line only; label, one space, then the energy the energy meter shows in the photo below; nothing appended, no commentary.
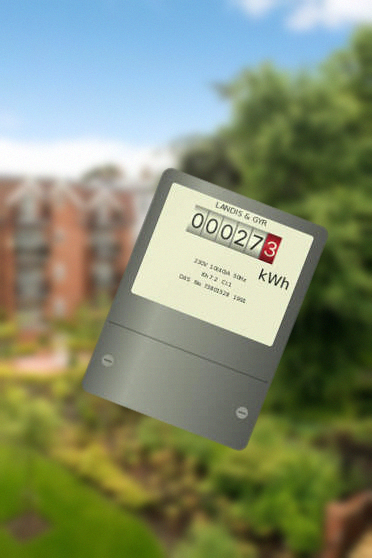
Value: 27.3 kWh
